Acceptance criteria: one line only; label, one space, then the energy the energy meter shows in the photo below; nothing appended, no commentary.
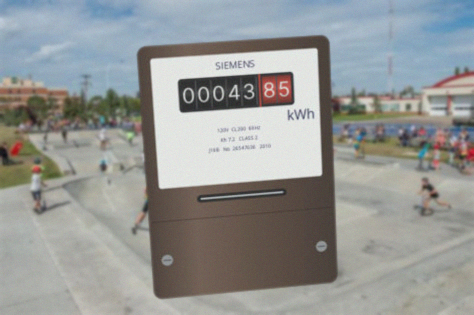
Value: 43.85 kWh
